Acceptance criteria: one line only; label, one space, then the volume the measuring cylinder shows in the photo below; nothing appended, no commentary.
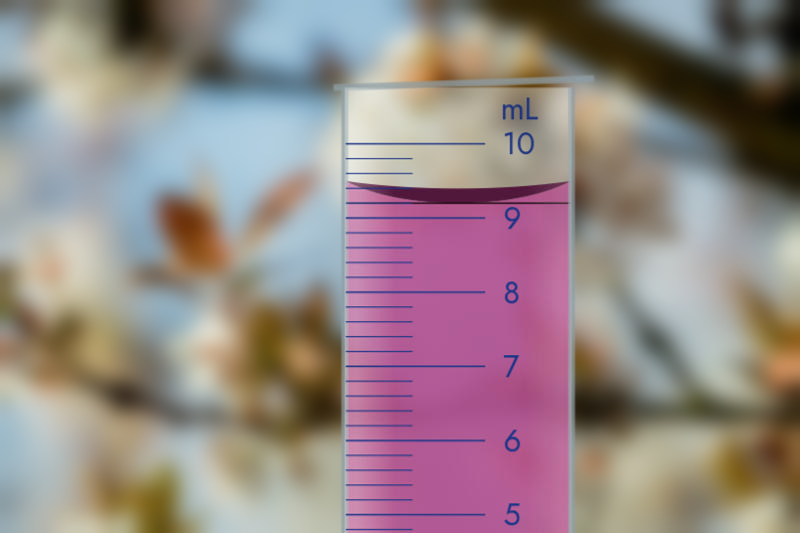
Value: 9.2 mL
